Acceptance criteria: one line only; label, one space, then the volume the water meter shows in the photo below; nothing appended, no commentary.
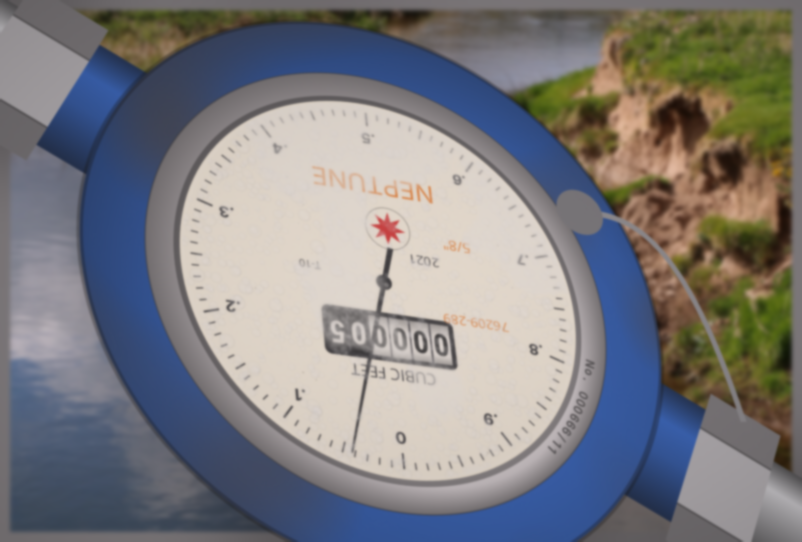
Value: 5.04 ft³
